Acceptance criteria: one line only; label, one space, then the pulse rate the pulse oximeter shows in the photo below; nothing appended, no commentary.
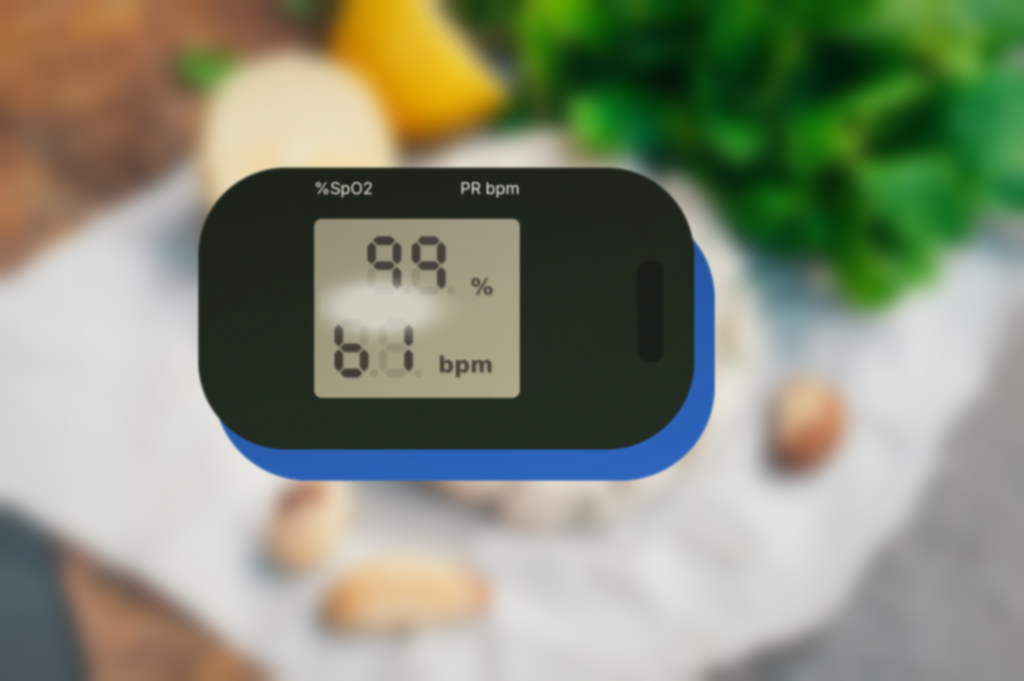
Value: 61 bpm
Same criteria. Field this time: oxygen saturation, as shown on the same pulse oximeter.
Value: 99 %
